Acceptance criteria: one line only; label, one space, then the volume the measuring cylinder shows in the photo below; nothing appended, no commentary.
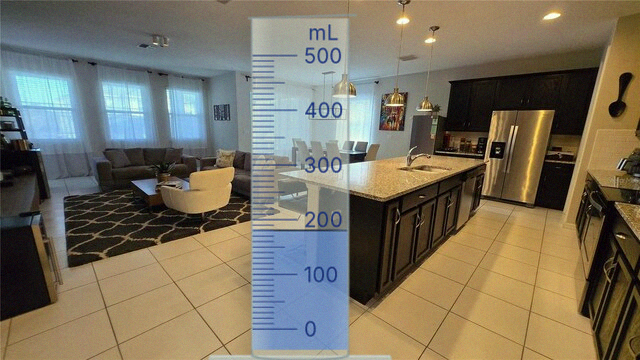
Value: 180 mL
